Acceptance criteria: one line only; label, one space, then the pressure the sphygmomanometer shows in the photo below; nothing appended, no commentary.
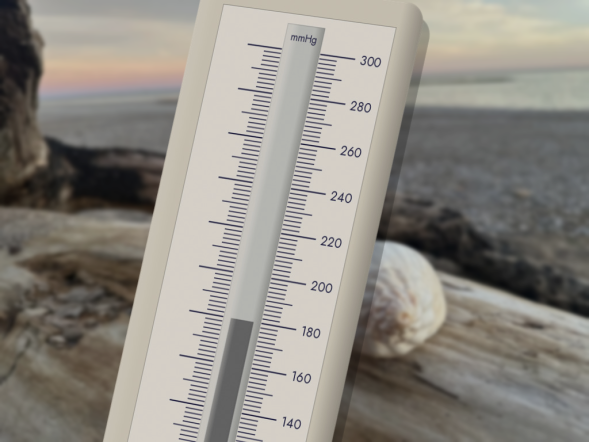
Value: 180 mmHg
